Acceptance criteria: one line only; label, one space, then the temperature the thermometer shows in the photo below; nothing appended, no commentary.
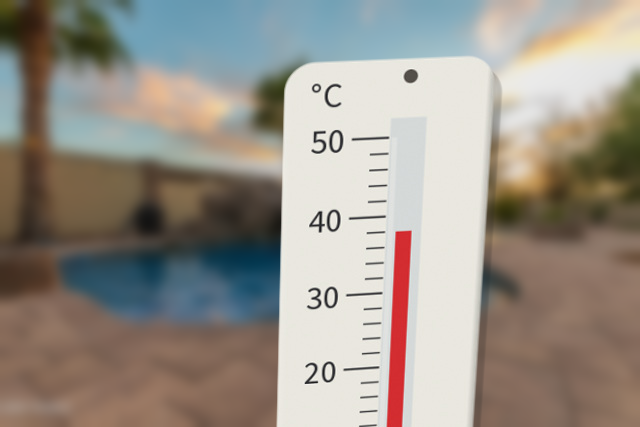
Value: 38 °C
